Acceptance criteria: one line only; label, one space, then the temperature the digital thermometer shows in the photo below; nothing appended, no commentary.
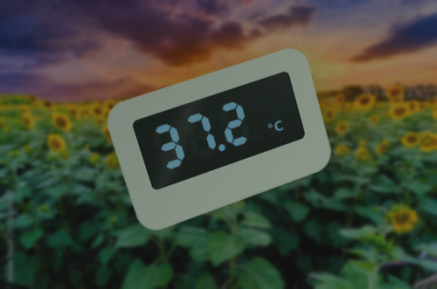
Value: 37.2 °C
